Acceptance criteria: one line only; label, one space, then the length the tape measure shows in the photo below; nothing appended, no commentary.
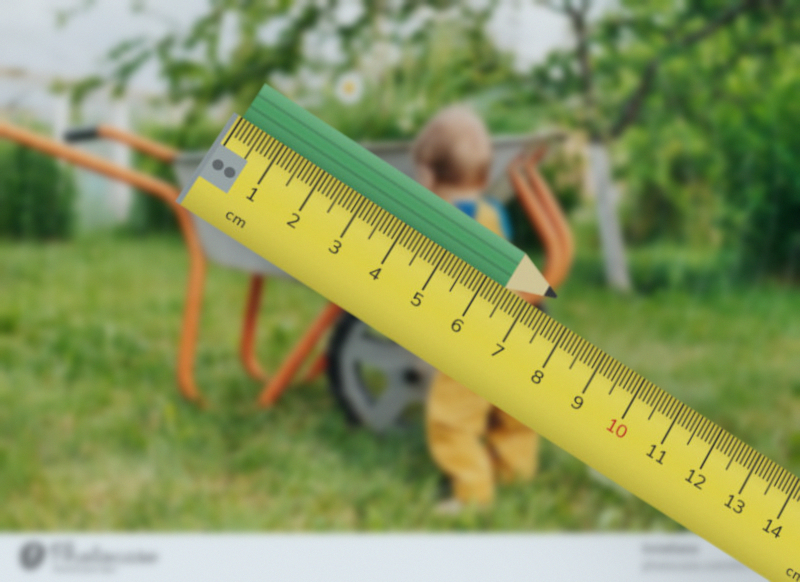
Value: 7.5 cm
